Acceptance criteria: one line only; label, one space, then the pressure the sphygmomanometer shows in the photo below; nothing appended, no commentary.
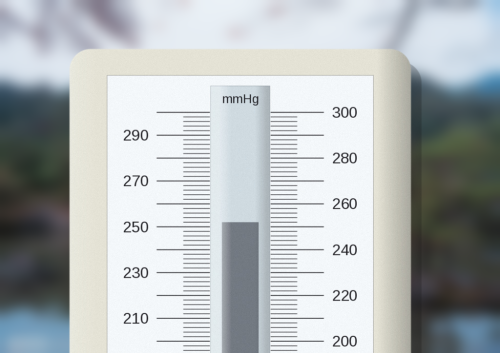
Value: 252 mmHg
